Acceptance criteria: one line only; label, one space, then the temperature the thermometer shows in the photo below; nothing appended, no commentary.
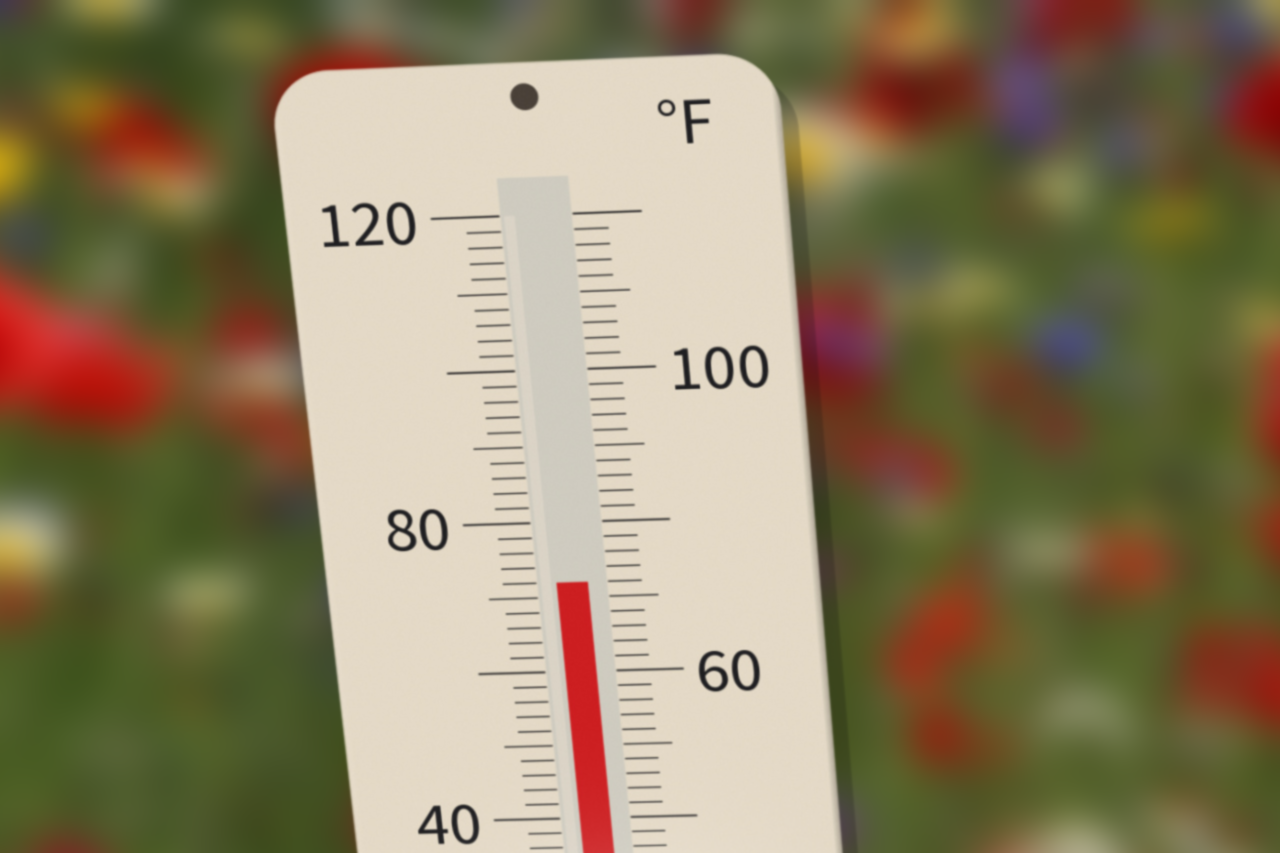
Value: 72 °F
